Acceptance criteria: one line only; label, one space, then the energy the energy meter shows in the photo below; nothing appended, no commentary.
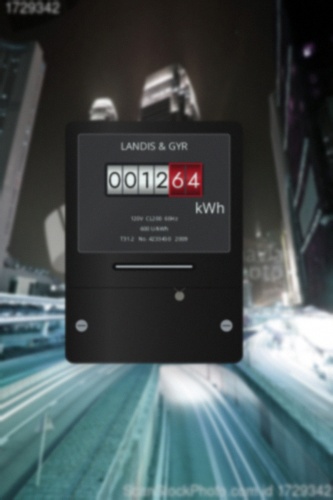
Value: 12.64 kWh
